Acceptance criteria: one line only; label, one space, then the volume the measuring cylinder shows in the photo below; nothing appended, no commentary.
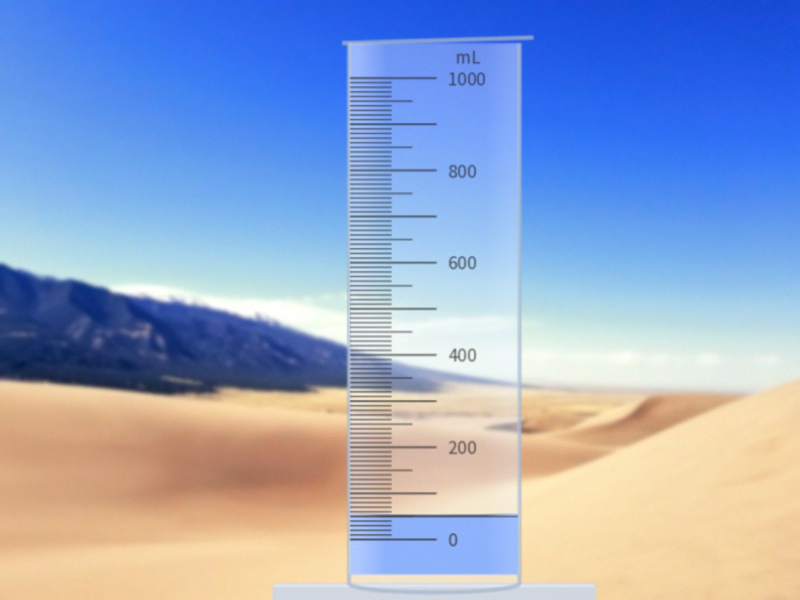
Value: 50 mL
